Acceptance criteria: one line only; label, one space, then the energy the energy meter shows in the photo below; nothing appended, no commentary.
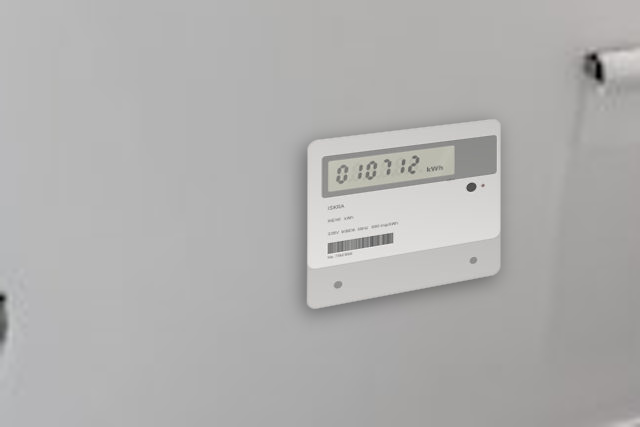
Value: 10712 kWh
